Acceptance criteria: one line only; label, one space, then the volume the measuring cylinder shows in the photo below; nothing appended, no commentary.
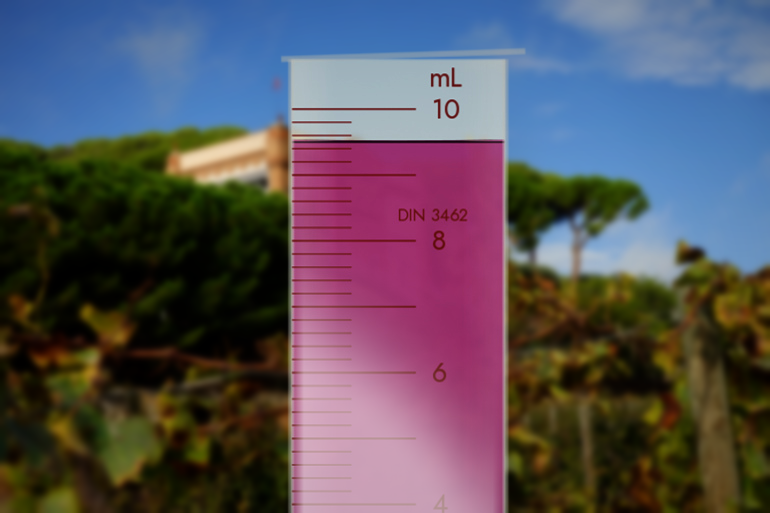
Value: 9.5 mL
